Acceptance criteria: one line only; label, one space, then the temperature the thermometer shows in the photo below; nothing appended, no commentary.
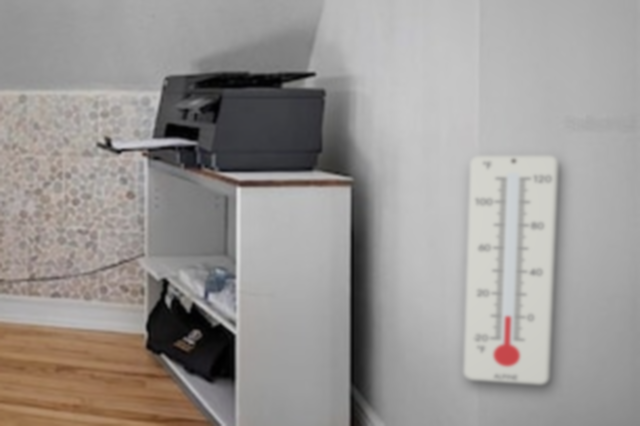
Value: 0 °F
